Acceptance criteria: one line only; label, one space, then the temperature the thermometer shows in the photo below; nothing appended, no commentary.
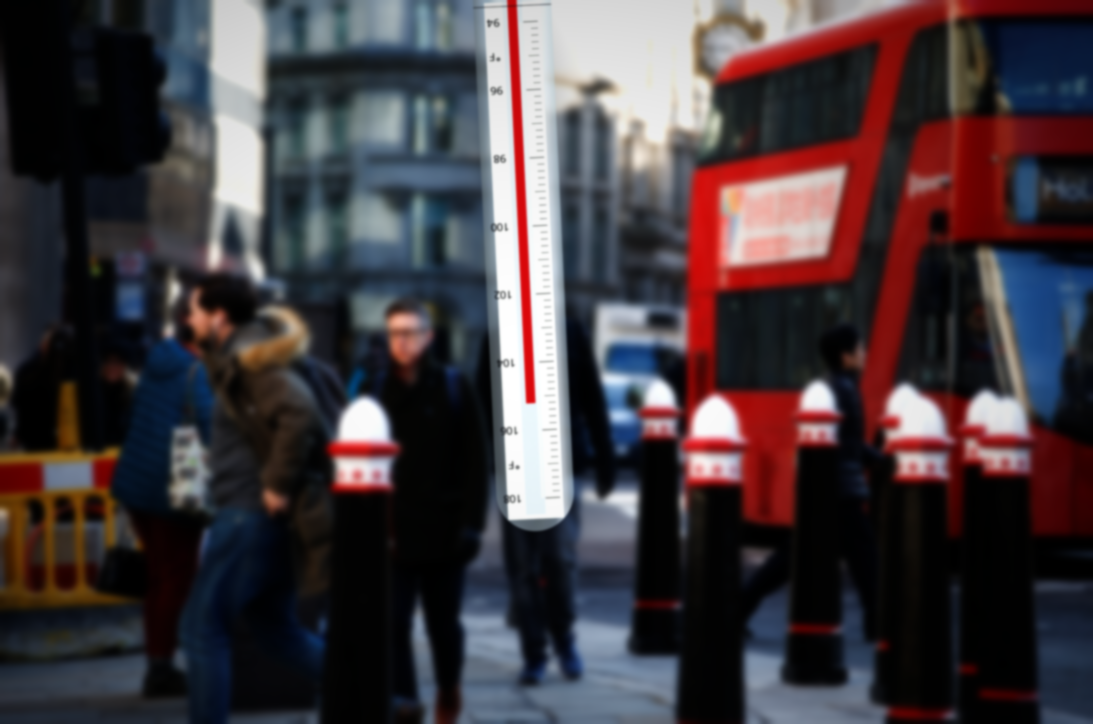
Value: 105.2 °F
